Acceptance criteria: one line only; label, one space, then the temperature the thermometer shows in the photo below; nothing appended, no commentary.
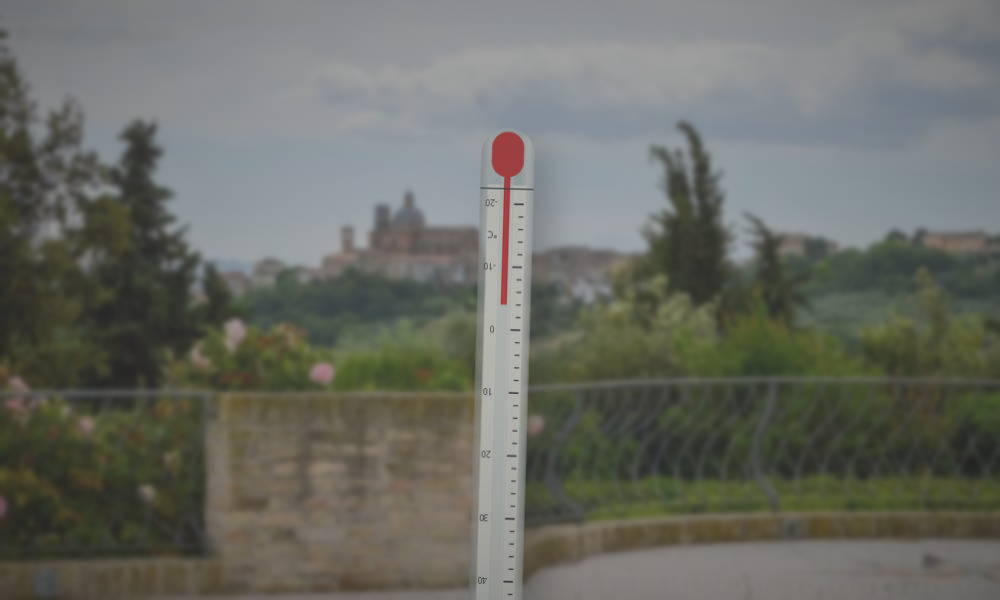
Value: -4 °C
